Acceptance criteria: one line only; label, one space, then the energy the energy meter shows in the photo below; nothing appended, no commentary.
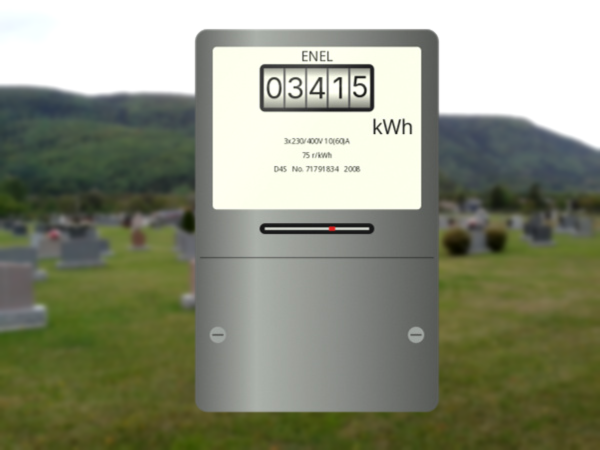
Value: 3415 kWh
